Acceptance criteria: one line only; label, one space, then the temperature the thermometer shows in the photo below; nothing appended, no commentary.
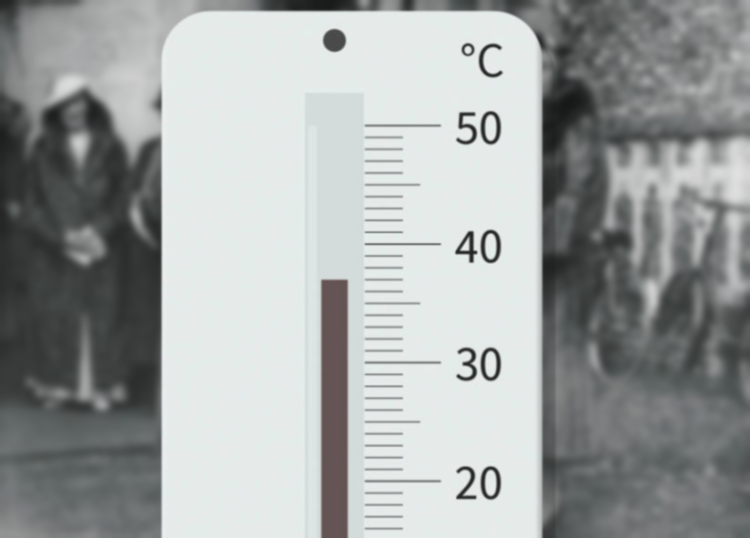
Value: 37 °C
